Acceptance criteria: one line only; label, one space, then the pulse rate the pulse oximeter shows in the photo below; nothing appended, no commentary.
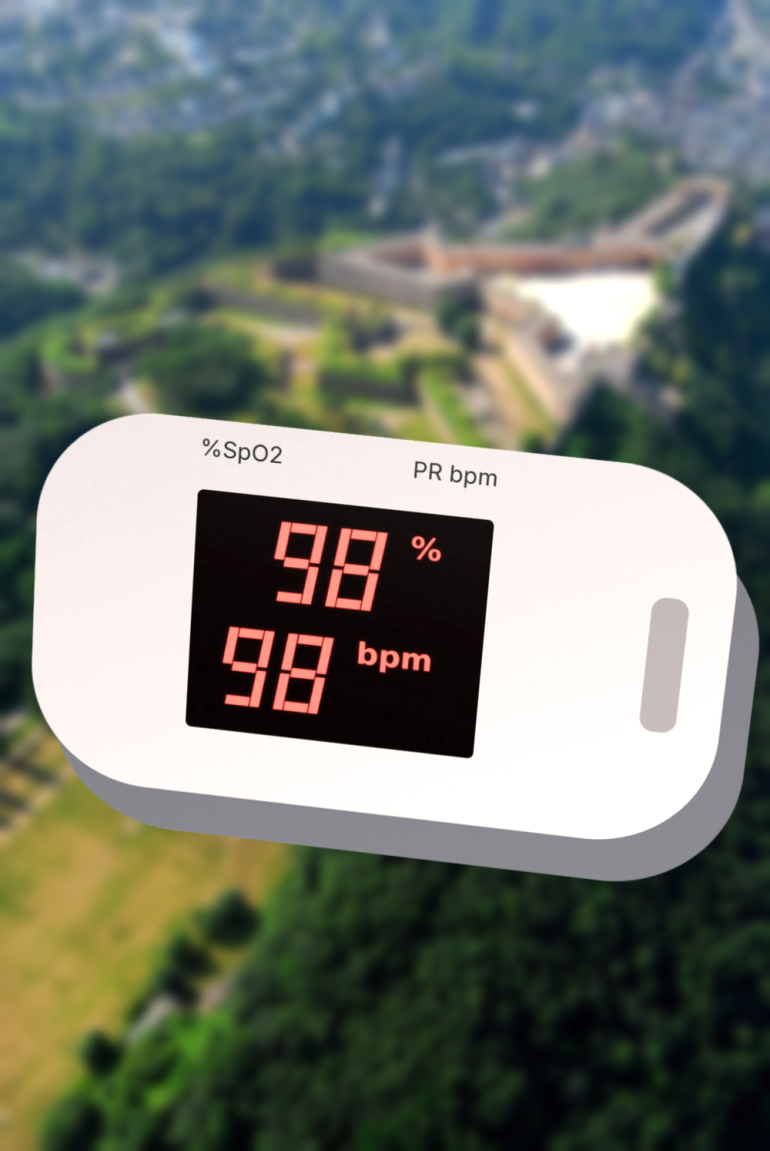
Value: 98 bpm
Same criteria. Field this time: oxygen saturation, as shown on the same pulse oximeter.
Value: 98 %
